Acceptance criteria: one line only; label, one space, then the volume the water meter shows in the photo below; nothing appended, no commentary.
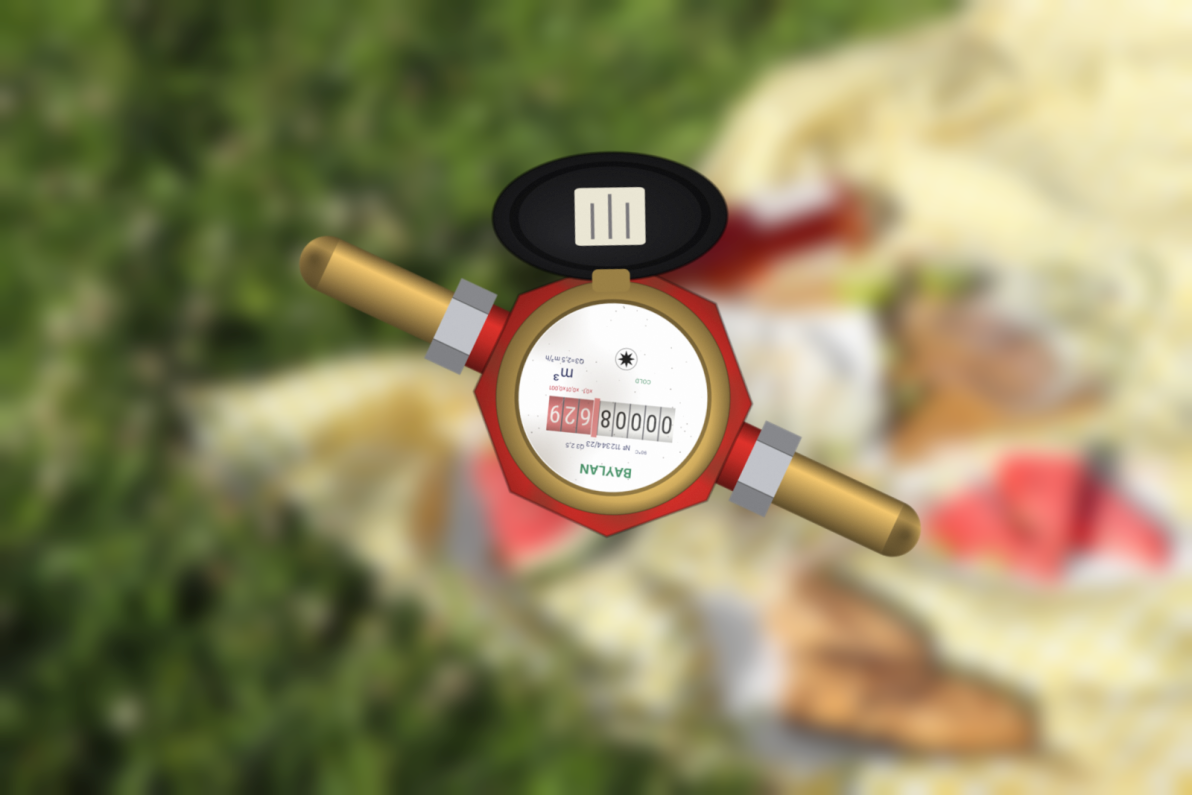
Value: 8.629 m³
